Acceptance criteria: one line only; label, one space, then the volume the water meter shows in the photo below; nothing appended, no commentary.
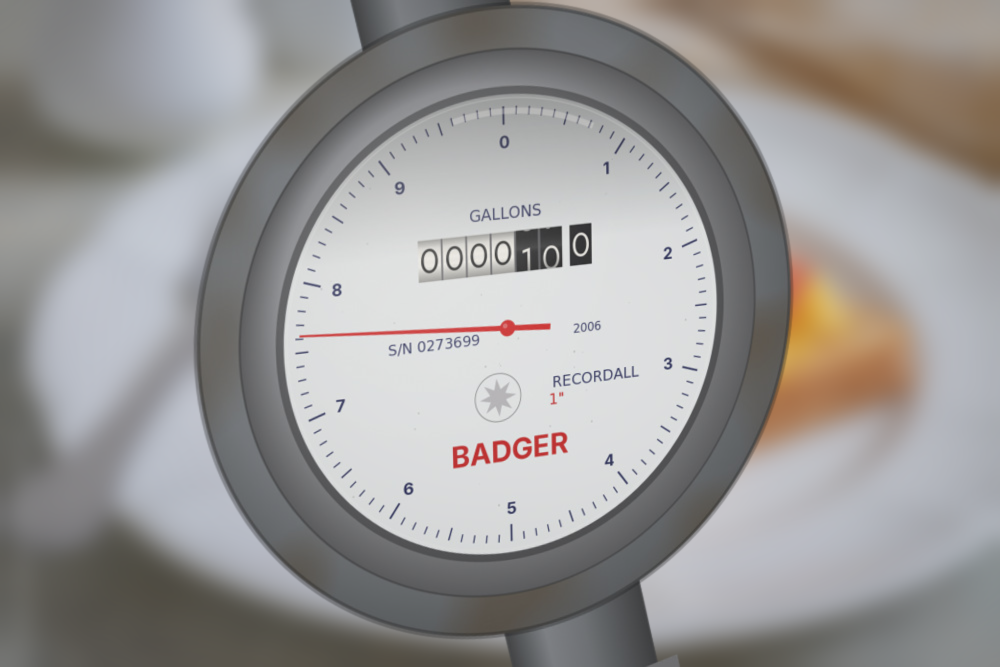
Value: 97.6 gal
